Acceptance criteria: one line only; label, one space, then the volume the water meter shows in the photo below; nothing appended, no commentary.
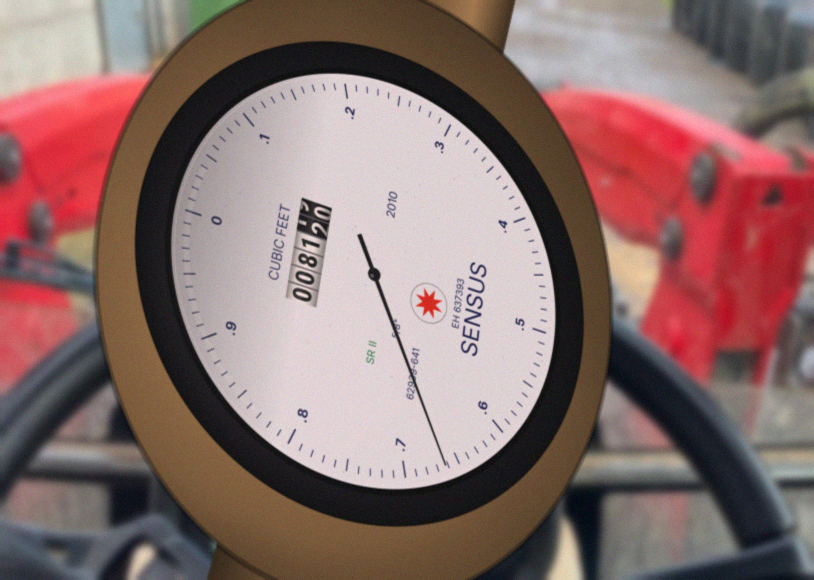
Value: 8119.66 ft³
